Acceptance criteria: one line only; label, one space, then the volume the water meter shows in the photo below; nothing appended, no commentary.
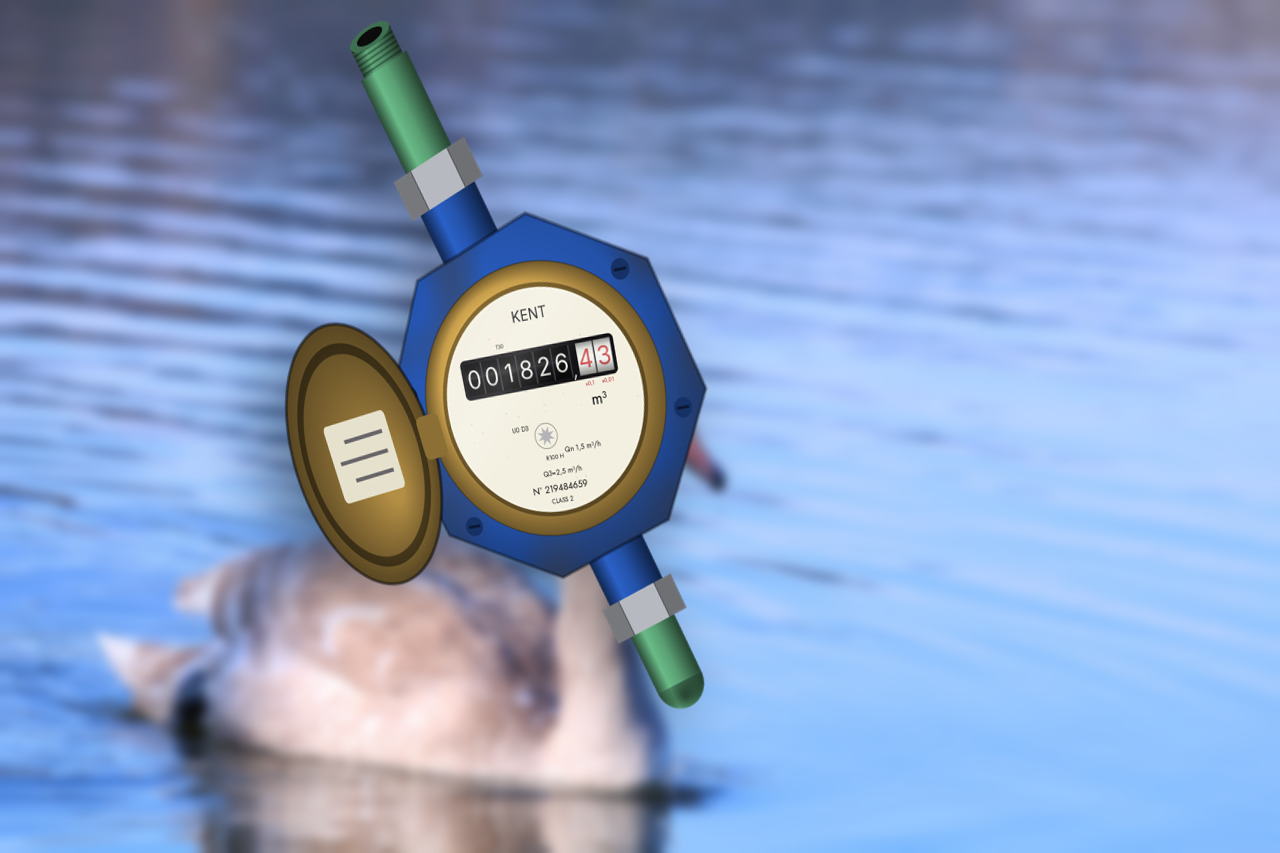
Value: 1826.43 m³
